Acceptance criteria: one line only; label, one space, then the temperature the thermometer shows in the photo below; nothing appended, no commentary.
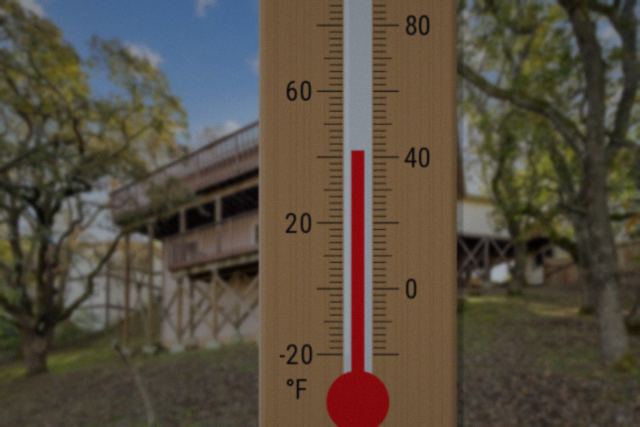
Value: 42 °F
